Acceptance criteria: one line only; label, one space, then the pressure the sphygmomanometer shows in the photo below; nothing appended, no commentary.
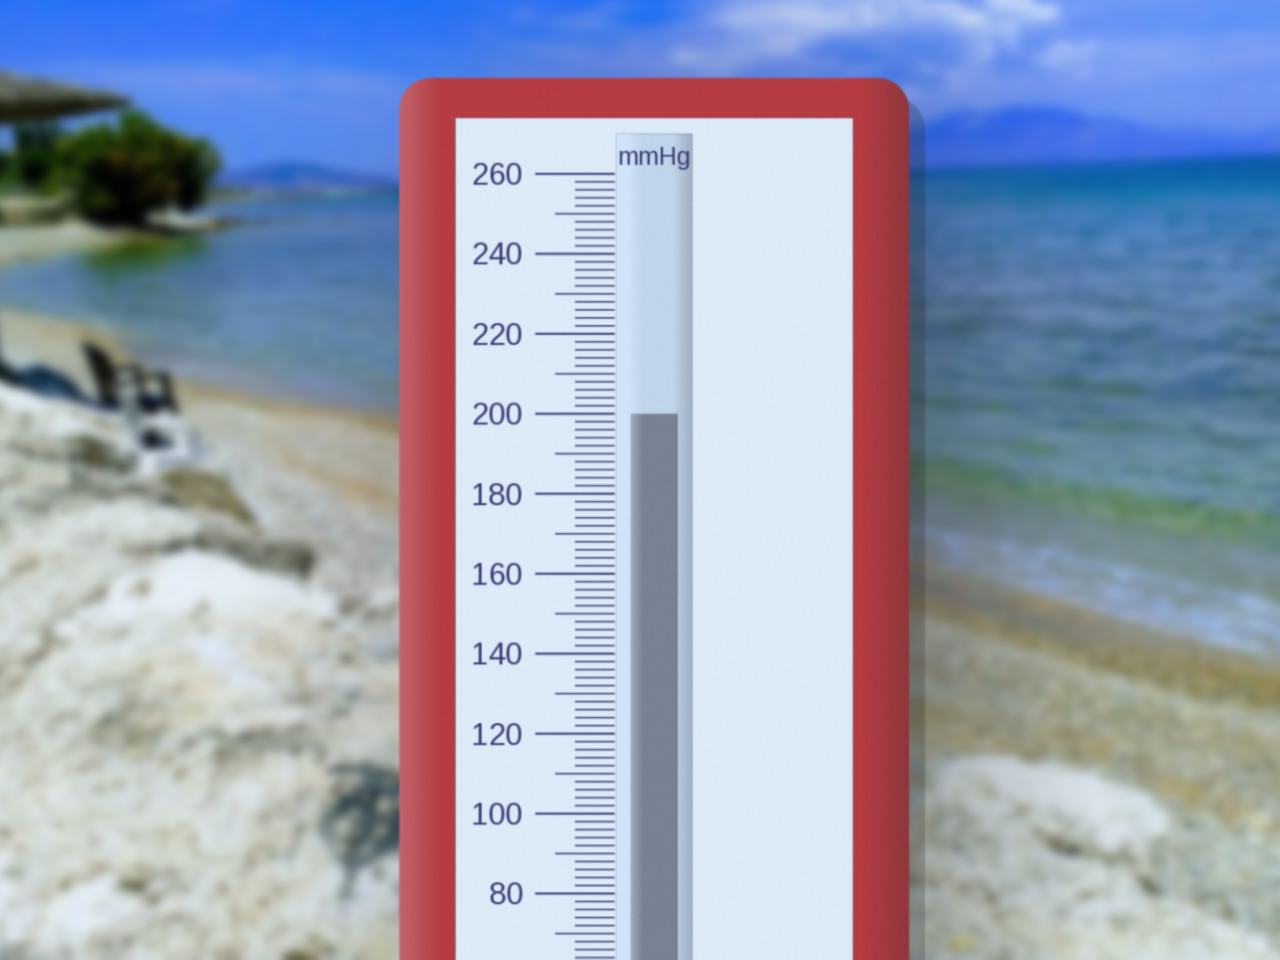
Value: 200 mmHg
